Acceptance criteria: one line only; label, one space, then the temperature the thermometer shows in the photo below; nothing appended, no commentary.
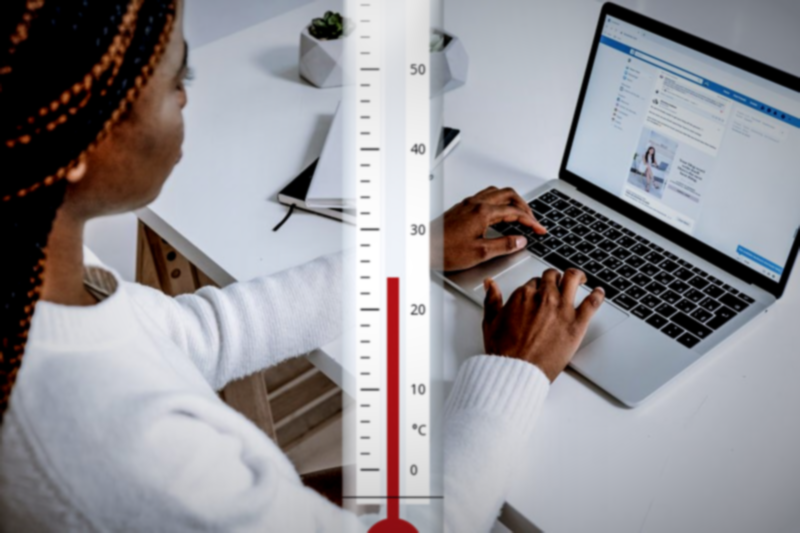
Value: 24 °C
